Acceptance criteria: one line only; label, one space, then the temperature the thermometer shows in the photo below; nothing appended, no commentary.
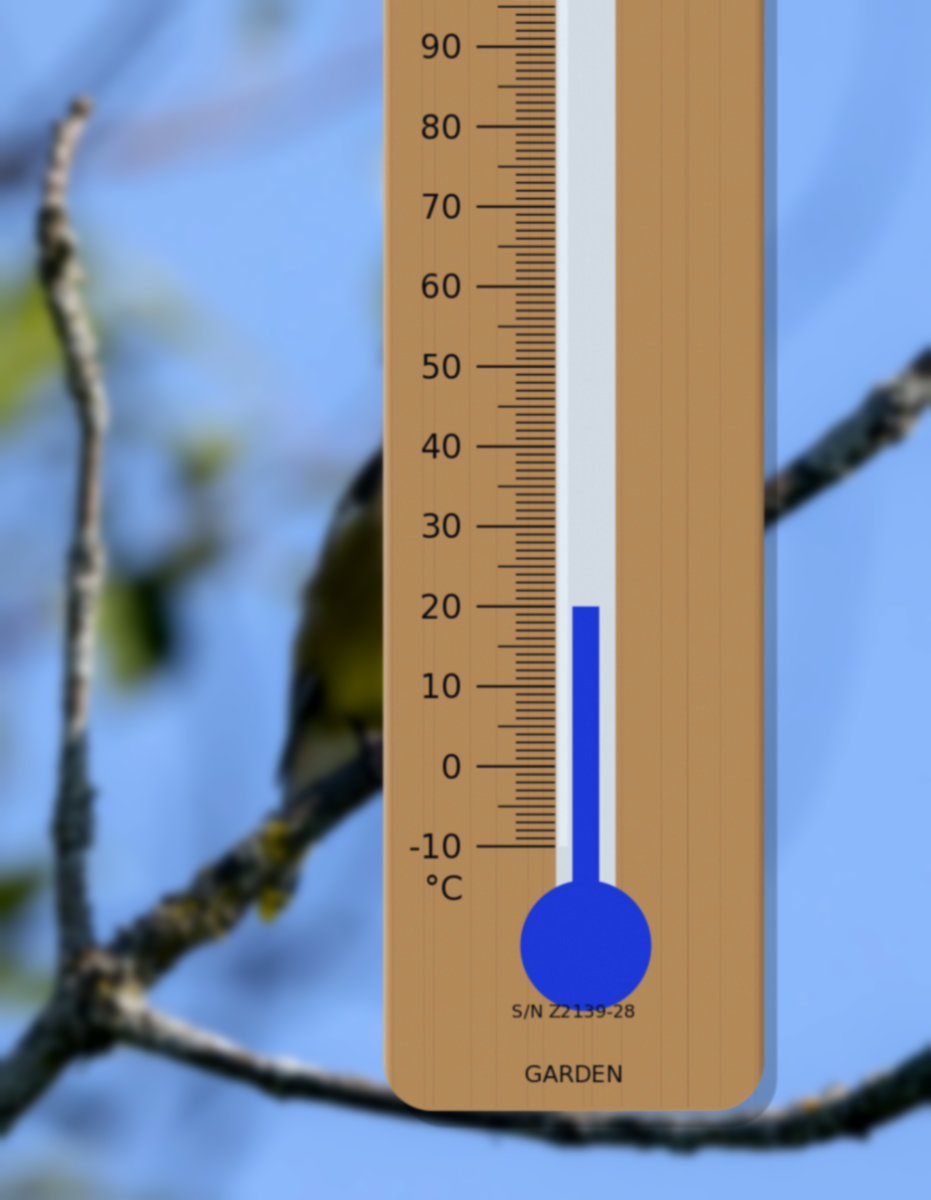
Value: 20 °C
